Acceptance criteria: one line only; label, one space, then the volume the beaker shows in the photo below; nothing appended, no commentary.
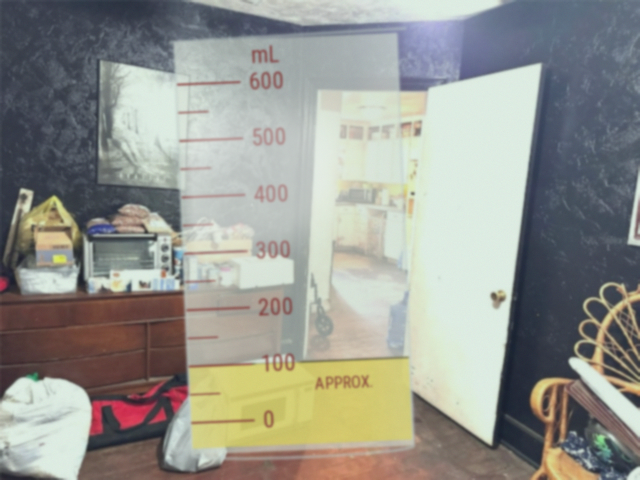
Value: 100 mL
